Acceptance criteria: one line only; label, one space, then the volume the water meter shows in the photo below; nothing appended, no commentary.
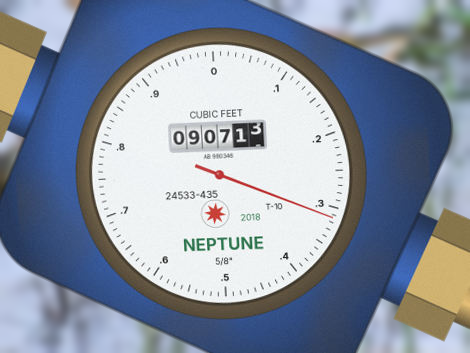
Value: 90713.31 ft³
